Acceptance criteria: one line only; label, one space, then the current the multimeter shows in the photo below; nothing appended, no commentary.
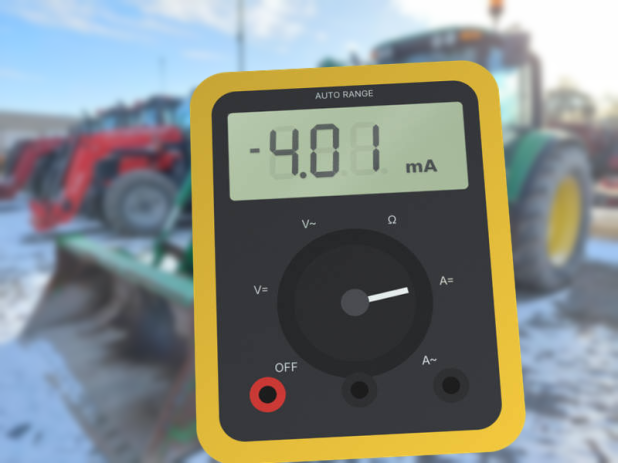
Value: -4.01 mA
